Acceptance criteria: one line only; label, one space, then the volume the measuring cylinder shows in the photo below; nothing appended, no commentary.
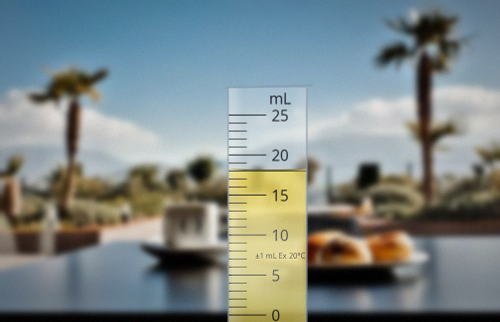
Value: 18 mL
